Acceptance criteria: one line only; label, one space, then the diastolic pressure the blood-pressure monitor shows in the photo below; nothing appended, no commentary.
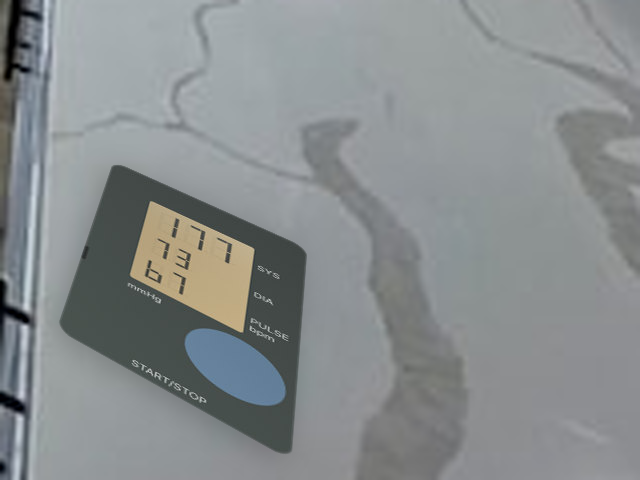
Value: 73 mmHg
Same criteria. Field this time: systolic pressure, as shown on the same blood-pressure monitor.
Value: 177 mmHg
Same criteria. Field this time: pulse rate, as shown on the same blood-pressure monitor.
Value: 67 bpm
